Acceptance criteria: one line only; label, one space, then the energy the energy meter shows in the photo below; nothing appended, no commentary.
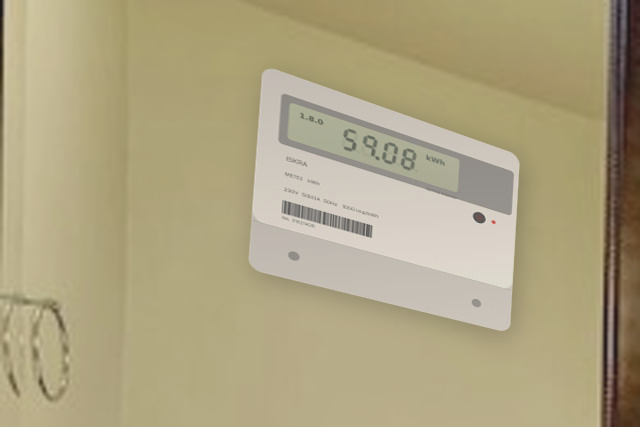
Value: 59.08 kWh
